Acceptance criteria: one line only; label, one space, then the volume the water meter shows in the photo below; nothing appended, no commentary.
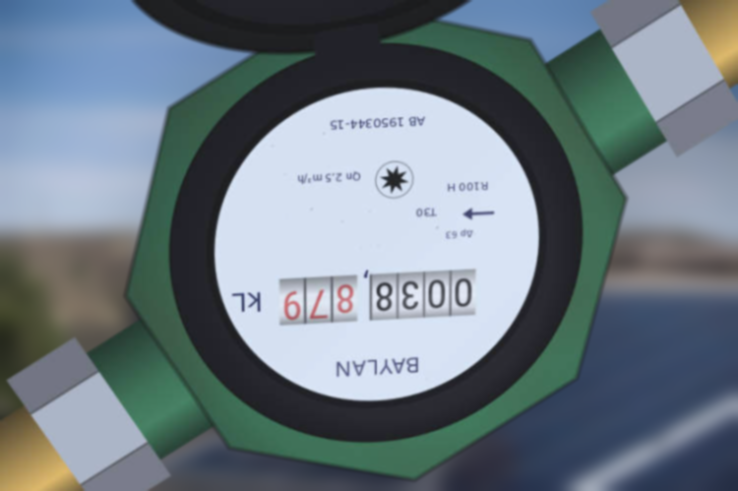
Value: 38.879 kL
